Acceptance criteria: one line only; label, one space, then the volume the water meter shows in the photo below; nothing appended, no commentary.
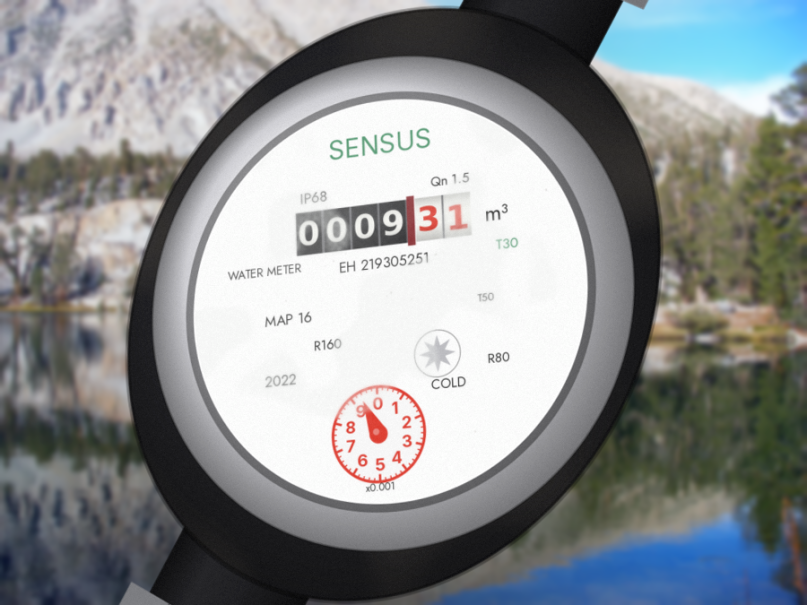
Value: 9.309 m³
